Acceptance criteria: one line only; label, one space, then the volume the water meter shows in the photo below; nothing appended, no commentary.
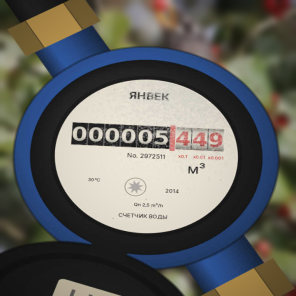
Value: 5.449 m³
